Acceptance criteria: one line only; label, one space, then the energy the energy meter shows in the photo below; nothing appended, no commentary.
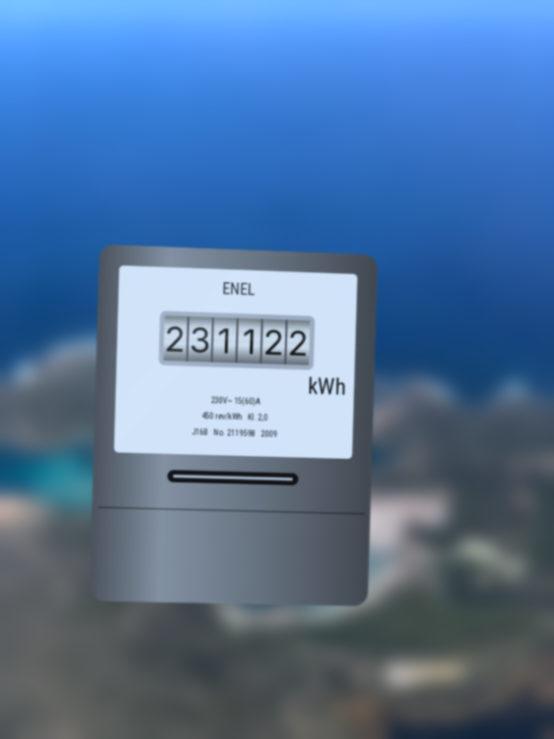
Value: 231122 kWh
